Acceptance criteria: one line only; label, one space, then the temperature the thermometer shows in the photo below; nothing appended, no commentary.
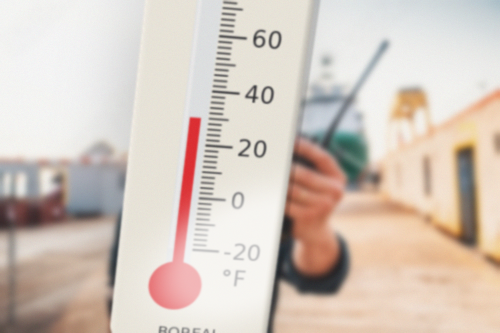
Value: 30 °F
